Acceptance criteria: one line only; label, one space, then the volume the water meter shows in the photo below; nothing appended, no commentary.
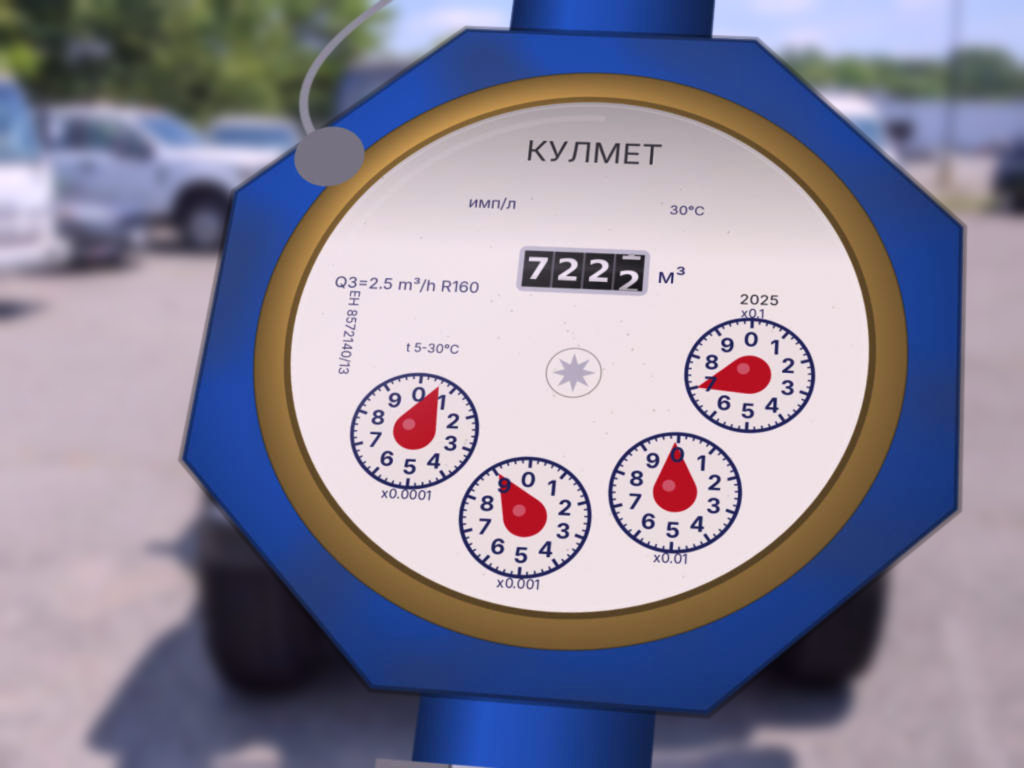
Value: 7221.6990 m³
